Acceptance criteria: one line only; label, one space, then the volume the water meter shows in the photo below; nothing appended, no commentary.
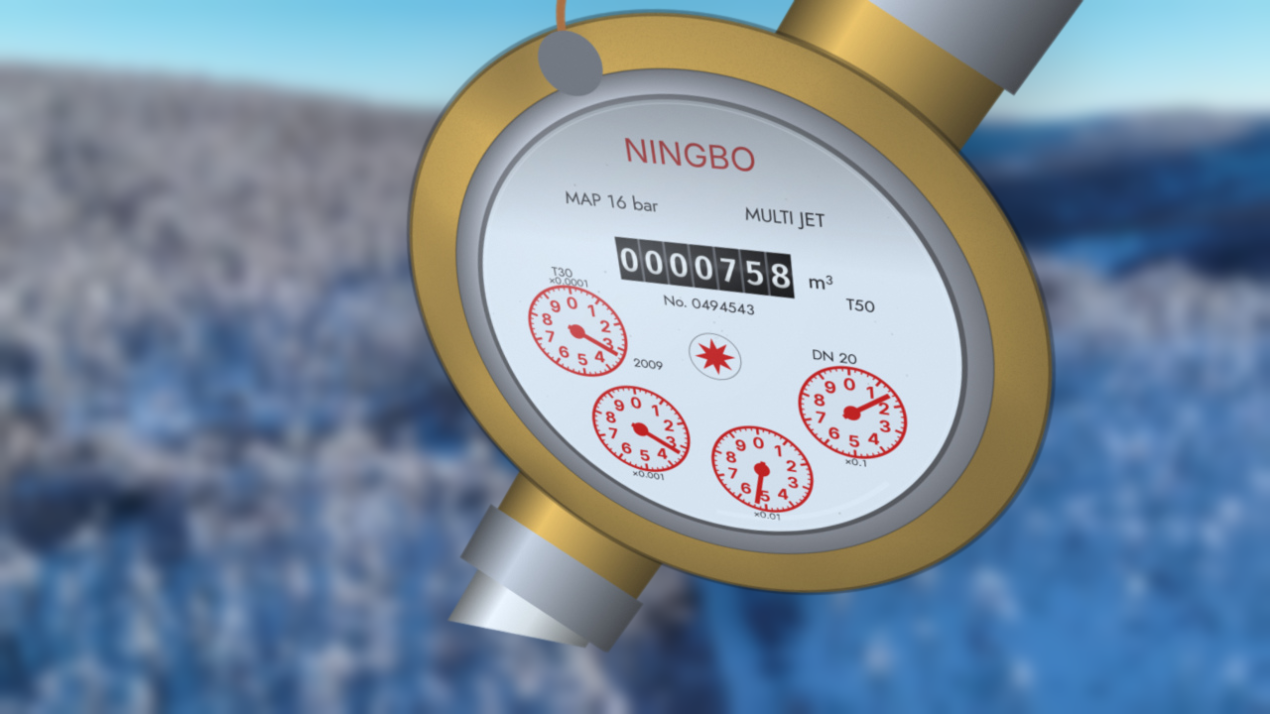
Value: 758.1533 m³
